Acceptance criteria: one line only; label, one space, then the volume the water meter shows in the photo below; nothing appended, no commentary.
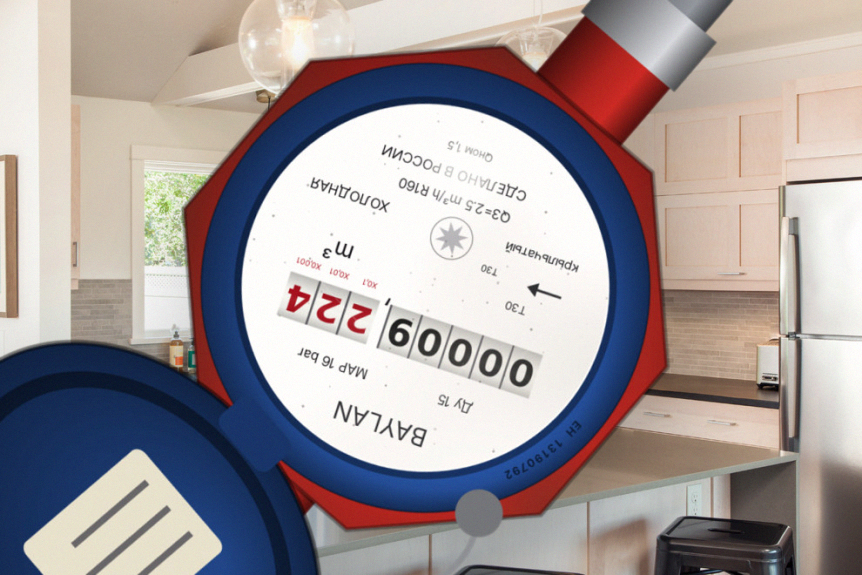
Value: 9.224 m³
